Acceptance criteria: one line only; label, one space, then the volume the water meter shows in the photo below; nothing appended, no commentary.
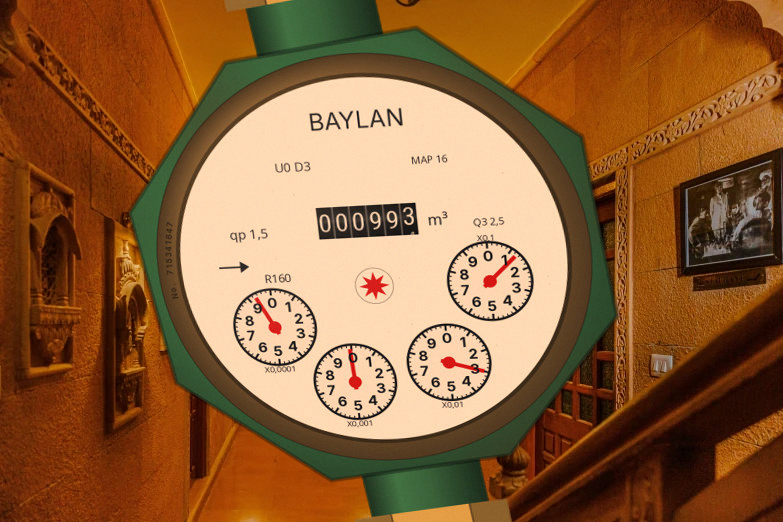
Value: 993.1299 m³
